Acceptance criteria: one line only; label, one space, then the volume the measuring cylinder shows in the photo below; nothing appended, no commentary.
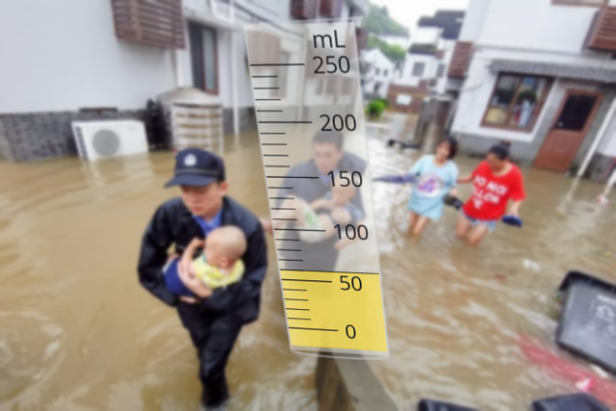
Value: 60 mL
